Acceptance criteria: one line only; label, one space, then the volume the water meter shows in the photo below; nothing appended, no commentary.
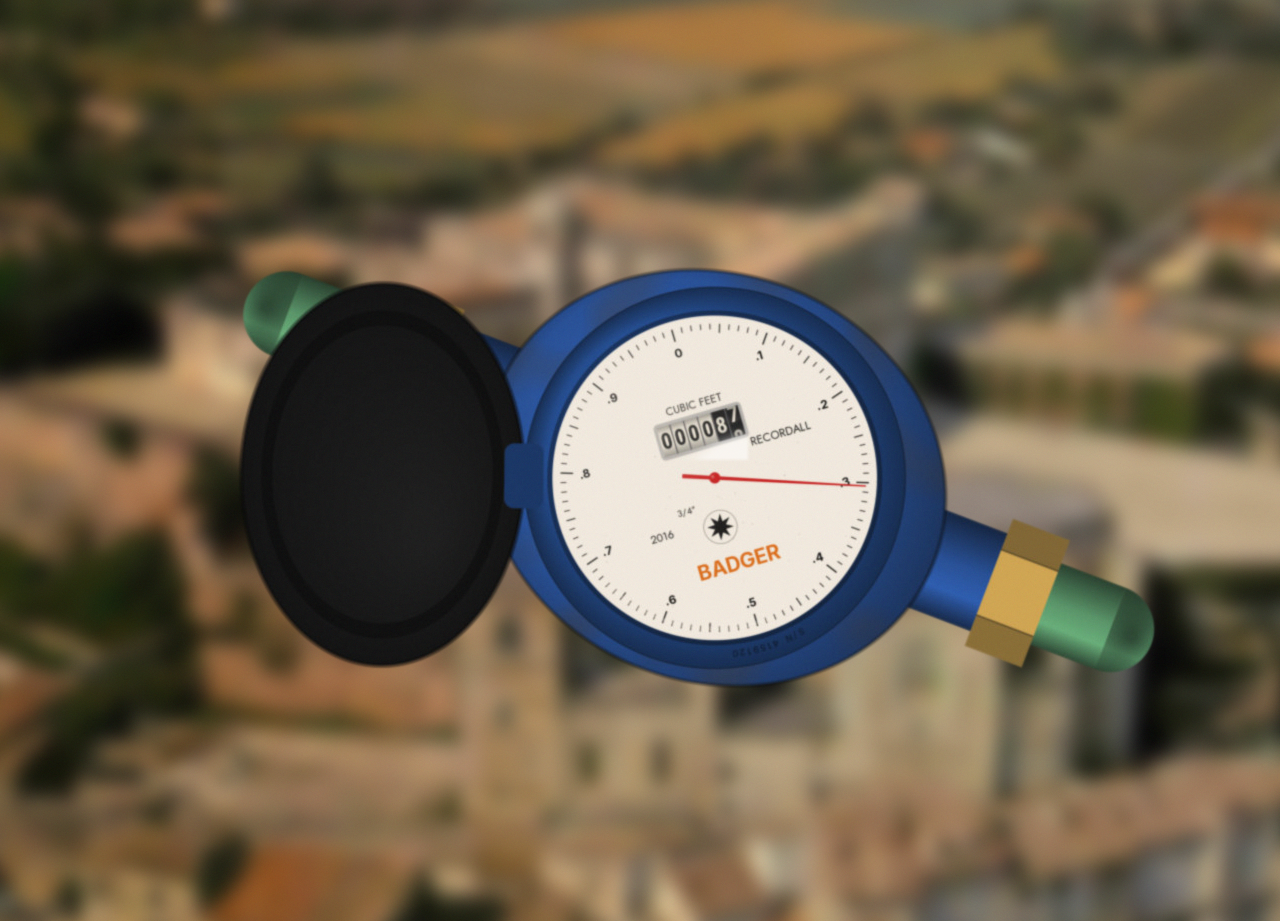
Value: 87.30 ft³
